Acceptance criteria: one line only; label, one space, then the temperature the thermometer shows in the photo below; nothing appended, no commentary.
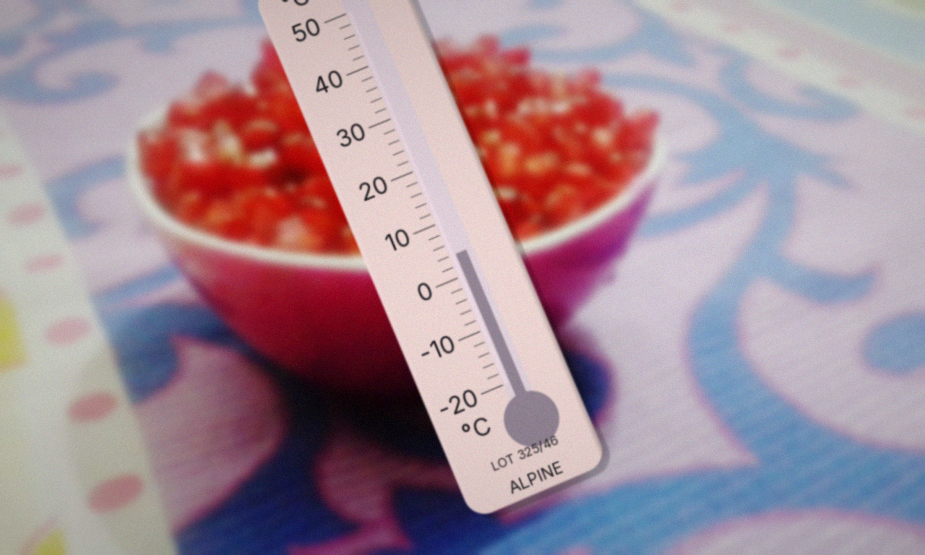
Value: 4 °C
